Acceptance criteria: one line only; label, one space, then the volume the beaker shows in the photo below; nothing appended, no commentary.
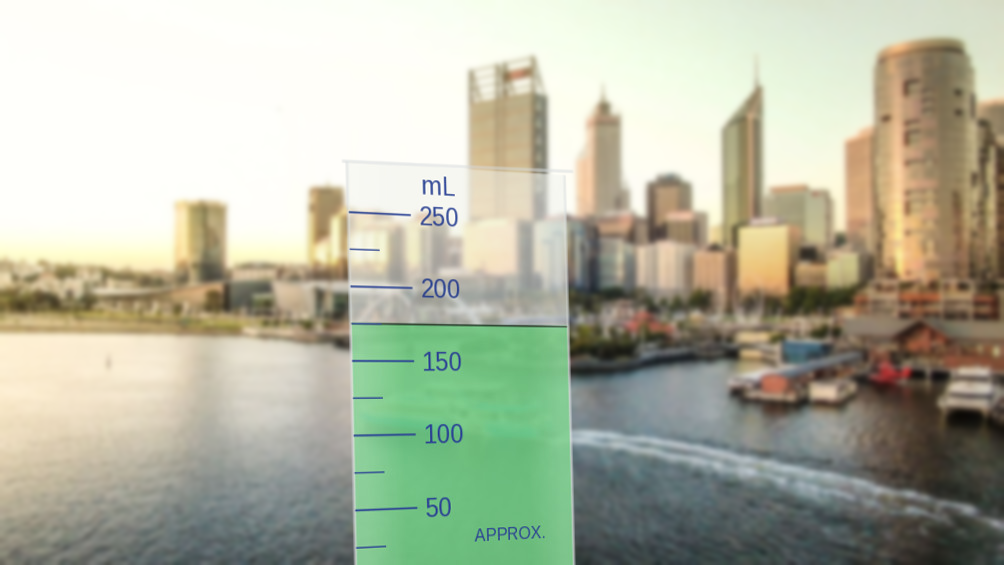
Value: 175 mL
